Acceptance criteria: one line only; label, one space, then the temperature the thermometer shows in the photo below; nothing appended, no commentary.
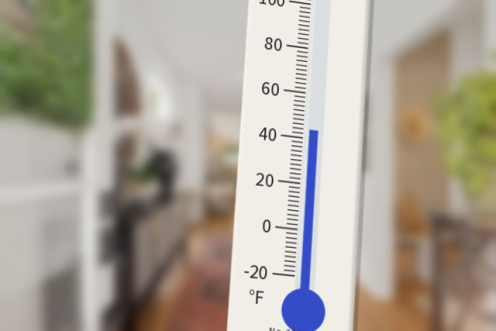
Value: 44 °F
